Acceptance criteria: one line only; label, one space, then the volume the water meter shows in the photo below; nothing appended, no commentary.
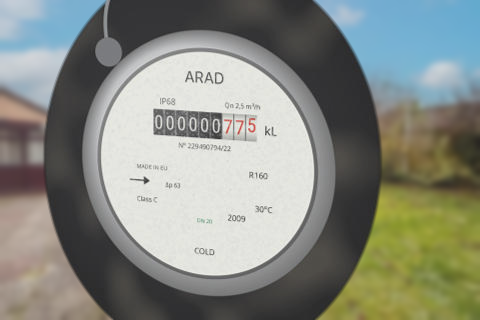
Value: 0.775 kL
